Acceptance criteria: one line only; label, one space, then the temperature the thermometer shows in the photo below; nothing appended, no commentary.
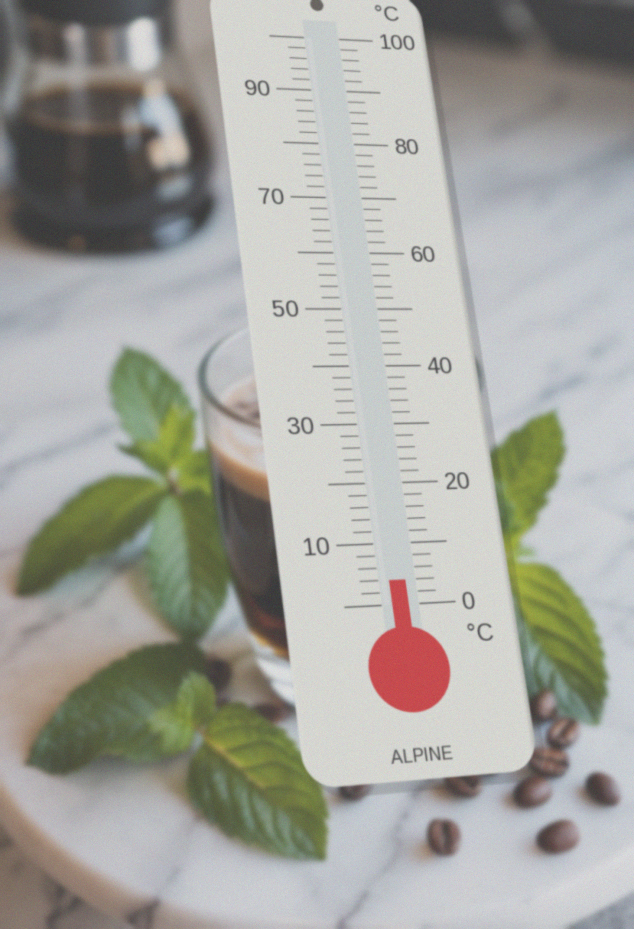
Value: 4 °C
